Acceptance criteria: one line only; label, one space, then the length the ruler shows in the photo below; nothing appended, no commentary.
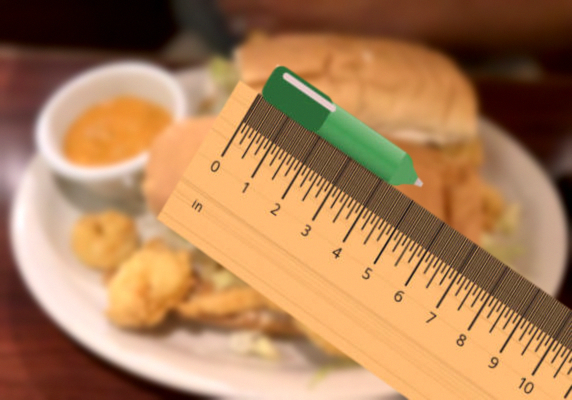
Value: 5 in
